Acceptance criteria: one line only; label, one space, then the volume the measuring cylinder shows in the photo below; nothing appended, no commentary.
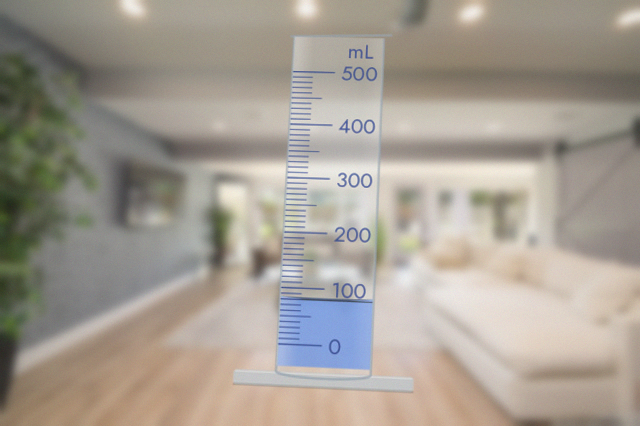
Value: 80 mL
